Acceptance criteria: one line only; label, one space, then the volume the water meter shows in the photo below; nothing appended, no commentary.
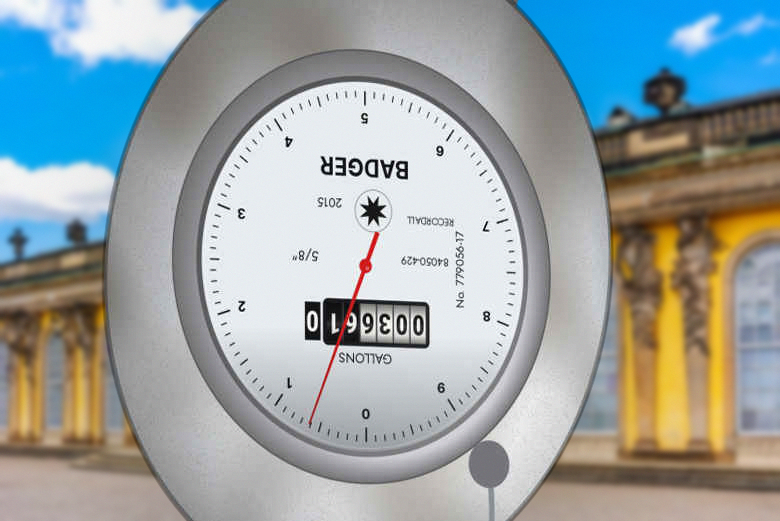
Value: 36610.6 gal
